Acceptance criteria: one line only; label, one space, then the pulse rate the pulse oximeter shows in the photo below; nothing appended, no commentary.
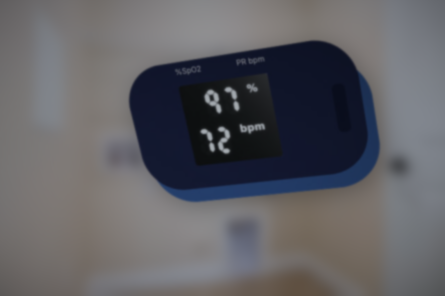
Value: 72 bpm
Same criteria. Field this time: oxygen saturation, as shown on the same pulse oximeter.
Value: 97 %
